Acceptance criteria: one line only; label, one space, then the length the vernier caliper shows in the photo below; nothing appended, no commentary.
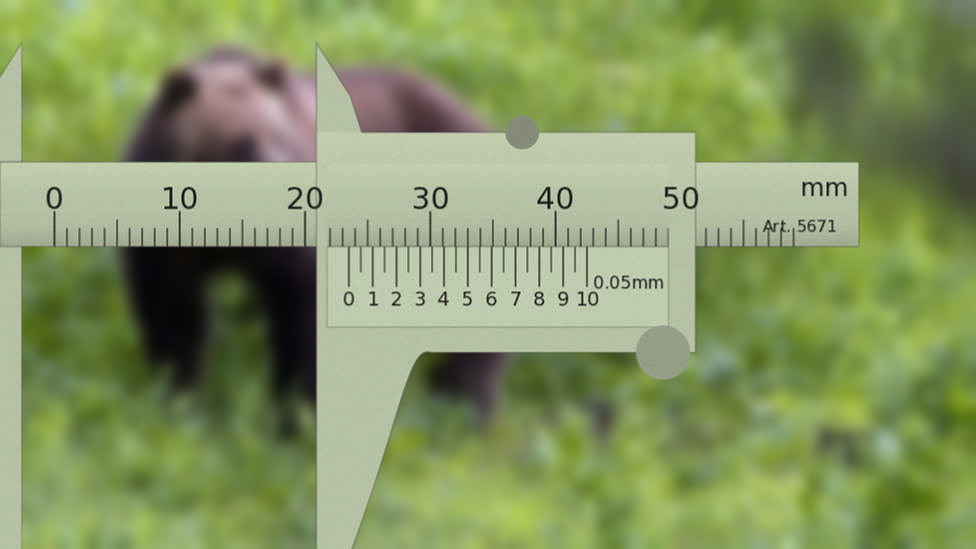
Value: 23.5 mm
